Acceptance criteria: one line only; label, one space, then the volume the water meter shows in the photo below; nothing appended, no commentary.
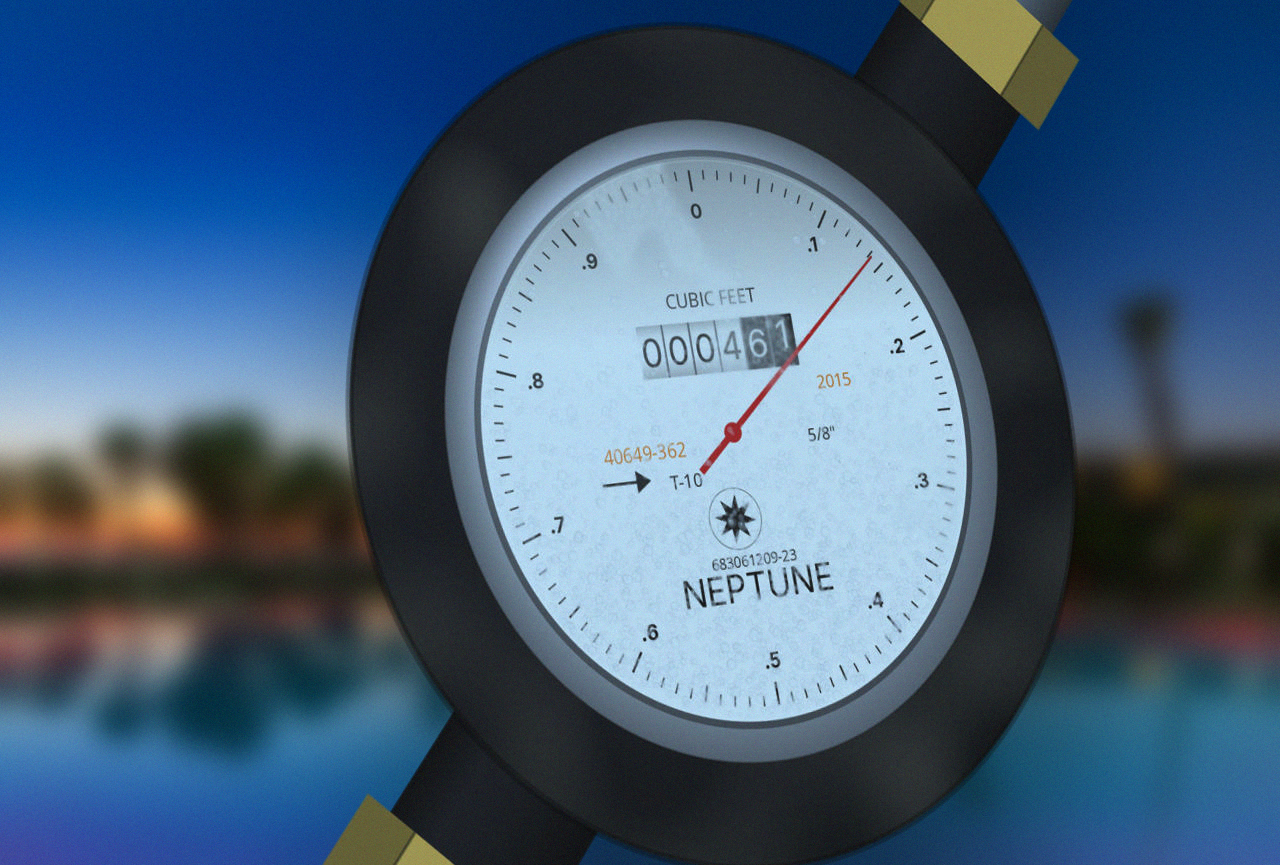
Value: 461.14 ft³
